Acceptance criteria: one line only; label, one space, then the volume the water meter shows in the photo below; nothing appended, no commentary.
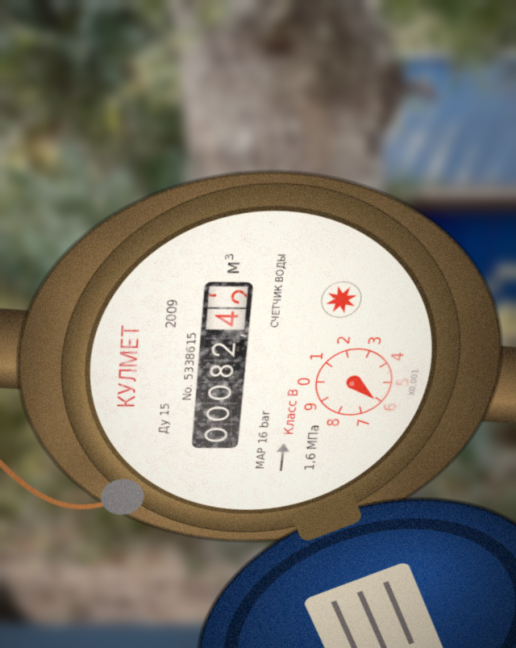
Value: 82.416 m³
